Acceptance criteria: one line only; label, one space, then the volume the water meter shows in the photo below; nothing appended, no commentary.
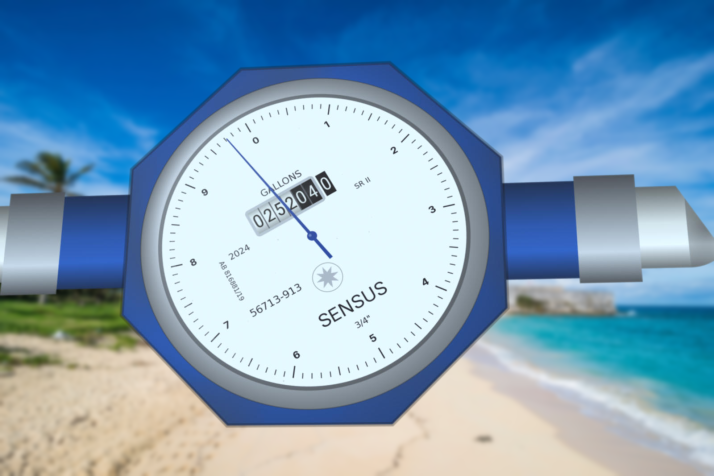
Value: 252039.7 gal
